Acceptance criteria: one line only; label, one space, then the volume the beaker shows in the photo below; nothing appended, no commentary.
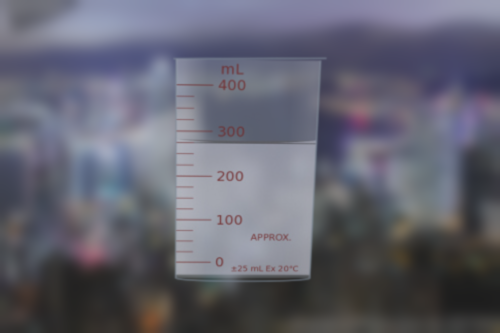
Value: 275 mL
